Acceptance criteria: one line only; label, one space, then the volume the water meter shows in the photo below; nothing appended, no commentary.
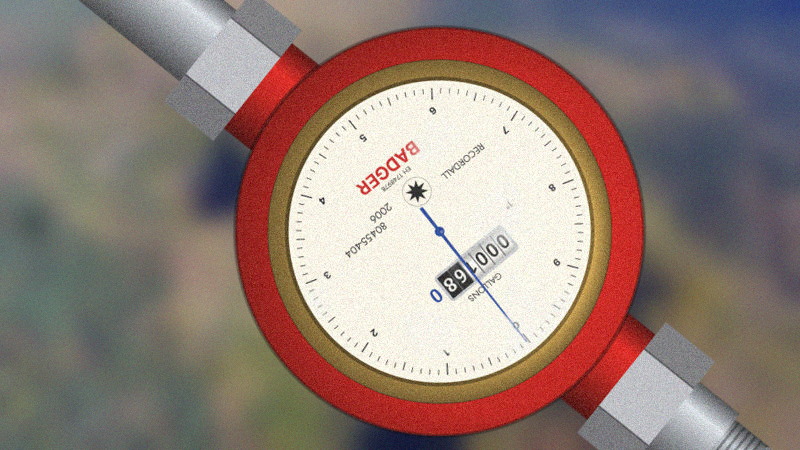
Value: 1680.0 gal
